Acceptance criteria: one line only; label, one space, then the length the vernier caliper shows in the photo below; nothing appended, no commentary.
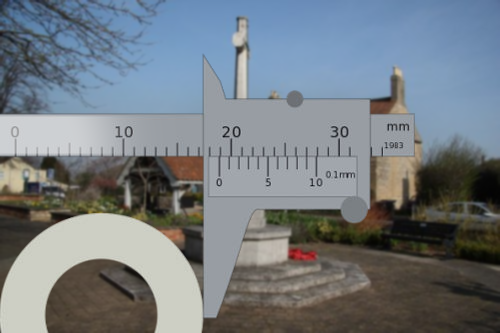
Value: 18.9 mm
